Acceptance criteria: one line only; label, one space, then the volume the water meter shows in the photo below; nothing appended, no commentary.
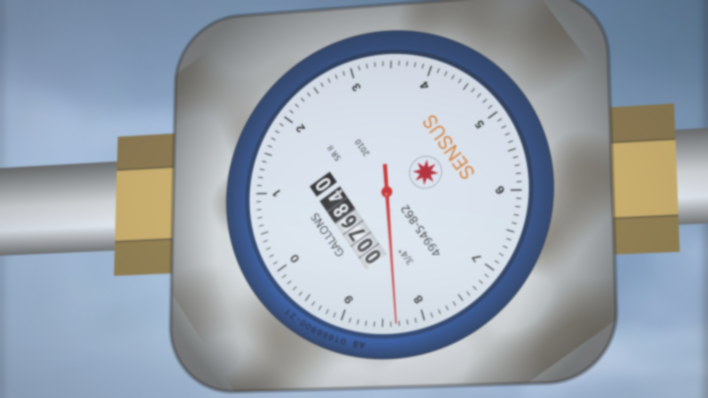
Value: 76838.3 gal
